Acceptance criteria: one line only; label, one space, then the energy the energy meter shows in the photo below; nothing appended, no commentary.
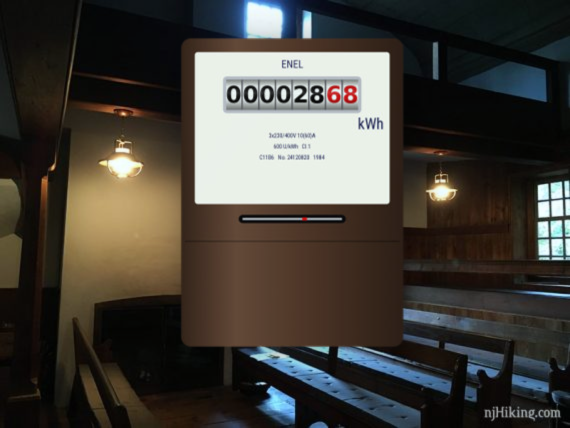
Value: 28.68 kWh
